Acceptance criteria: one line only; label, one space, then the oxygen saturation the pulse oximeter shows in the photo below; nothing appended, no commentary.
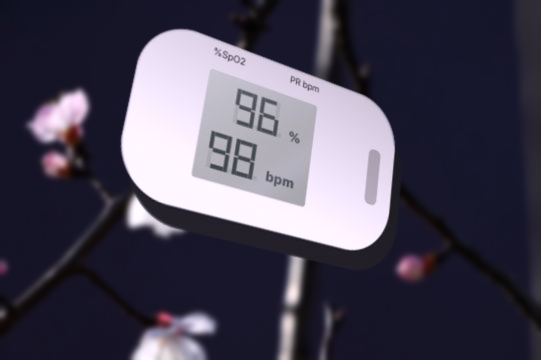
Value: 96 %
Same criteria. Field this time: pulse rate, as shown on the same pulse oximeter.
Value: 98 bpm
